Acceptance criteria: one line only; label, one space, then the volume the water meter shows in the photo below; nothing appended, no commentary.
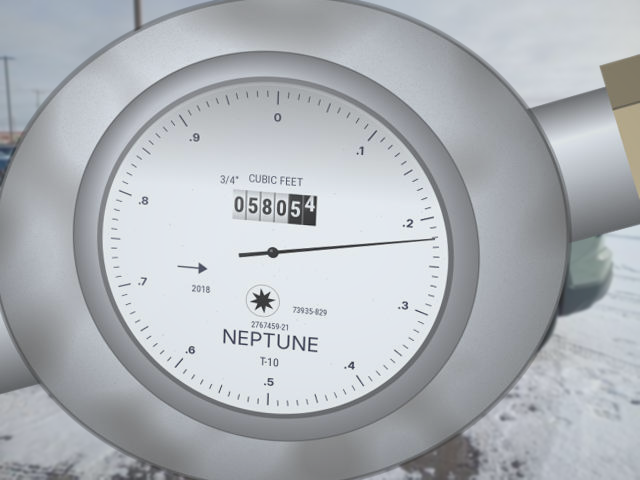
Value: 58054.22 ft³
